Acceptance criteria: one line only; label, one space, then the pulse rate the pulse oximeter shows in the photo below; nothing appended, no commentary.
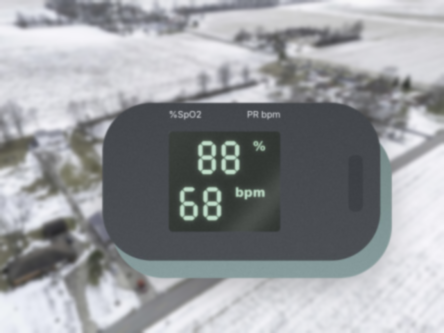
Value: 68 bpm
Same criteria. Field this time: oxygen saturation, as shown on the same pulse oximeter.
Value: 88 %
